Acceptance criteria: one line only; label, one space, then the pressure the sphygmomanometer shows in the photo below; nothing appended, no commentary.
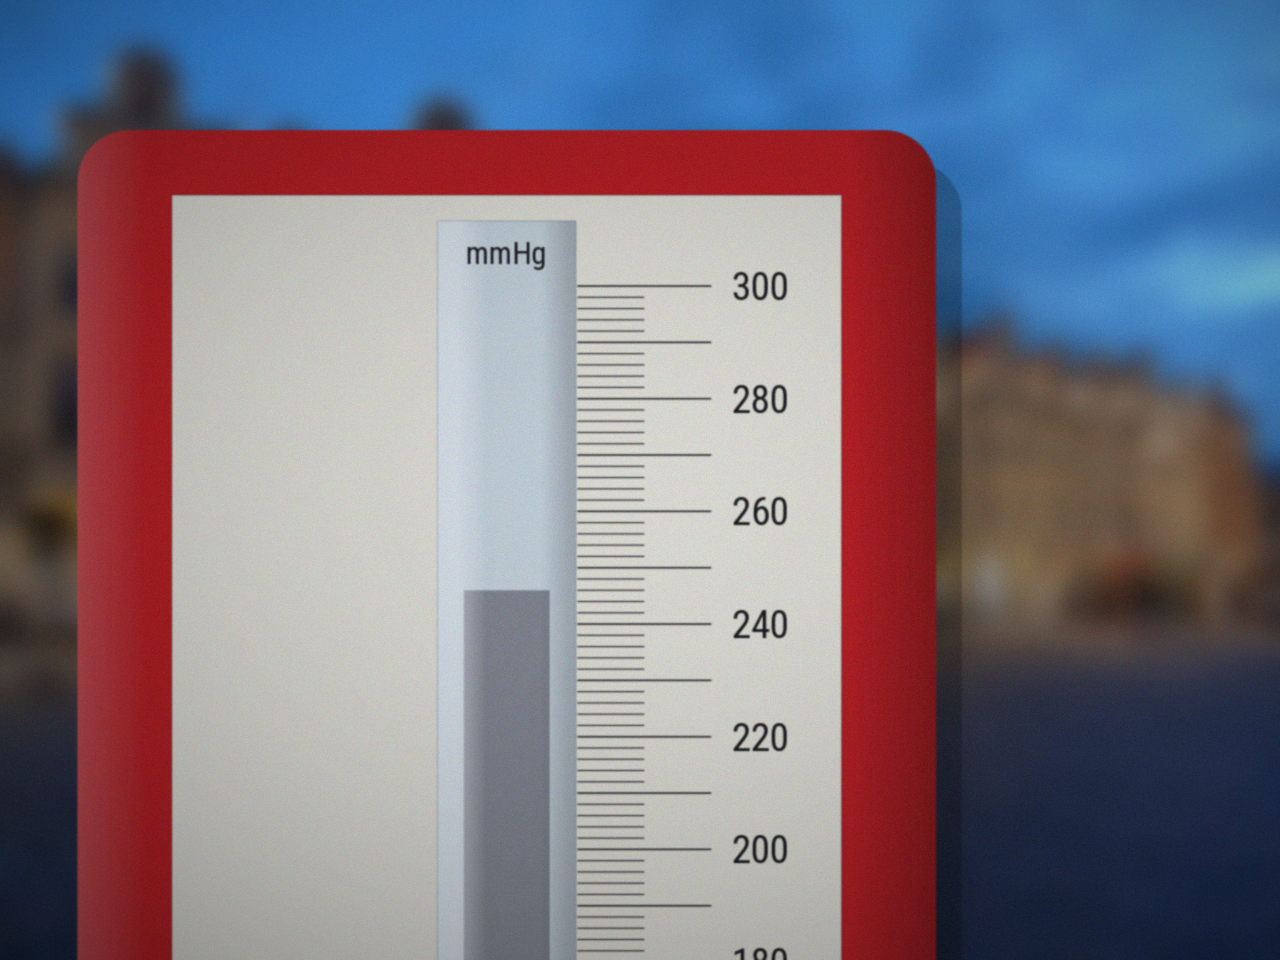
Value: 246 mmHg
